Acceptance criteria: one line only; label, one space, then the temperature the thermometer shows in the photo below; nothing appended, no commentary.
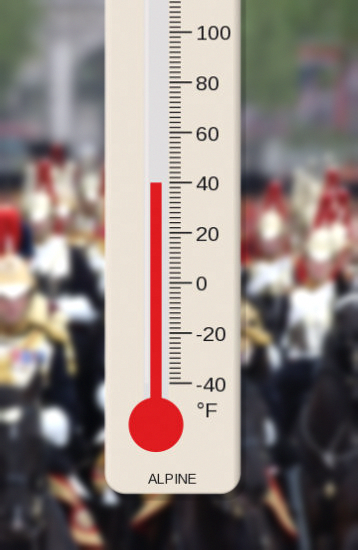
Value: 40 °F
